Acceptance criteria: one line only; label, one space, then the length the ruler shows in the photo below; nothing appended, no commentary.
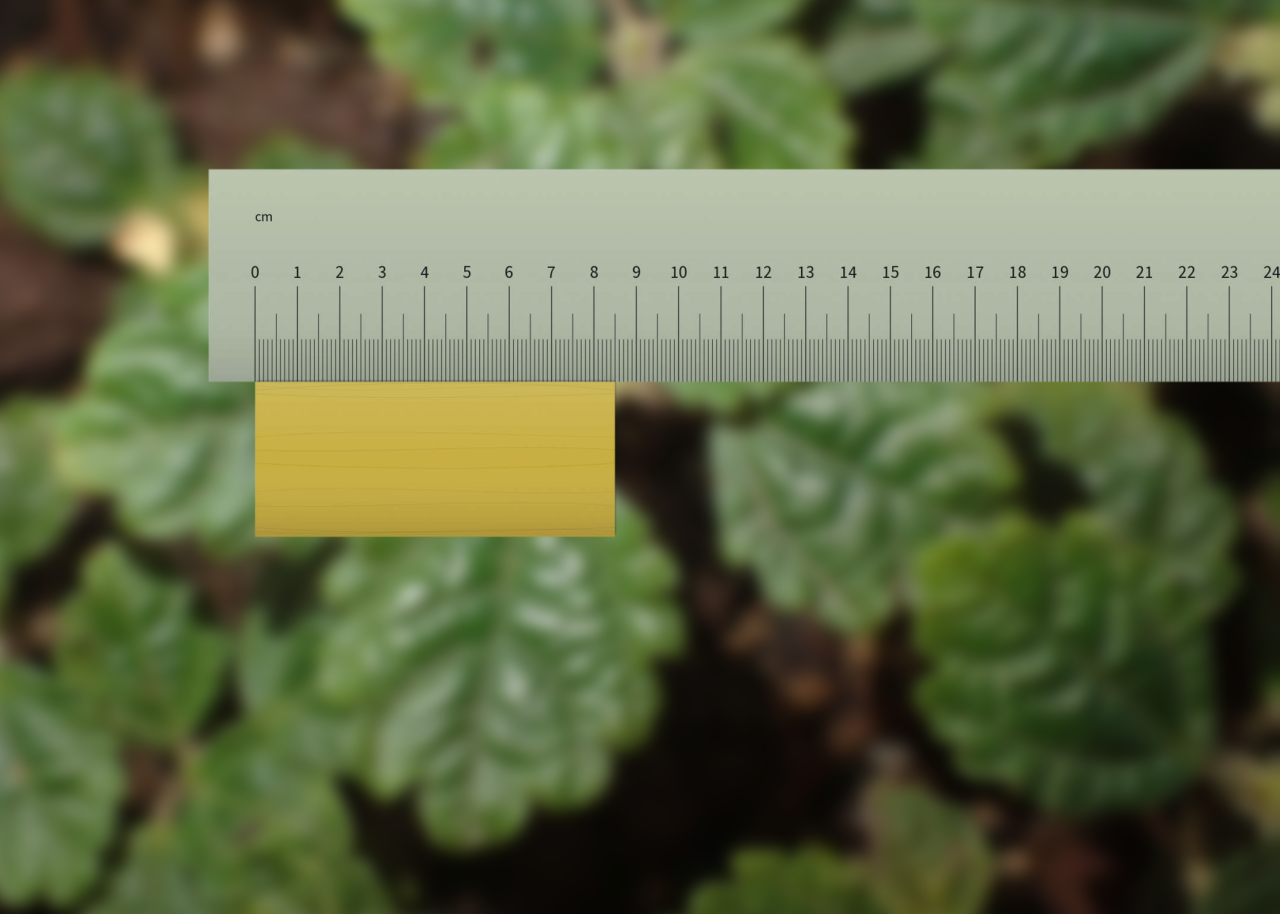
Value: 8.5 cm
